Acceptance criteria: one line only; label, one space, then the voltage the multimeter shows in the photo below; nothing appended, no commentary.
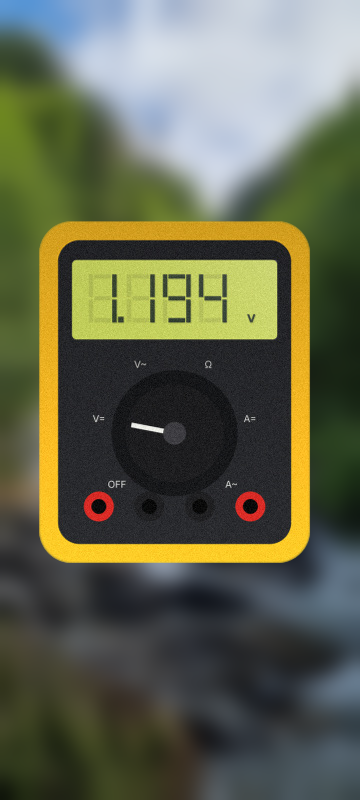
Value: 1.194 V
